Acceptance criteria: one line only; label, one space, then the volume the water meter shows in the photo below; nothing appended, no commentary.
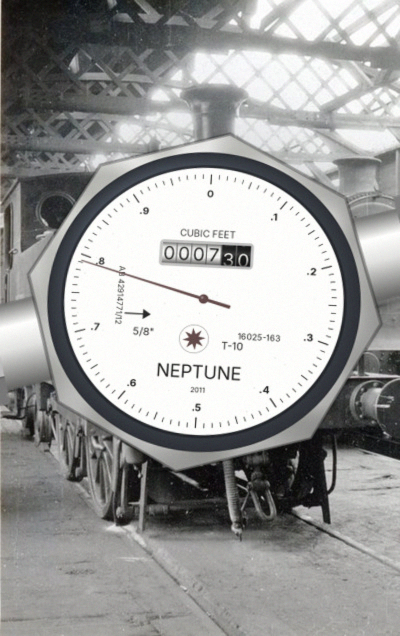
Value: 729.79 ft³
